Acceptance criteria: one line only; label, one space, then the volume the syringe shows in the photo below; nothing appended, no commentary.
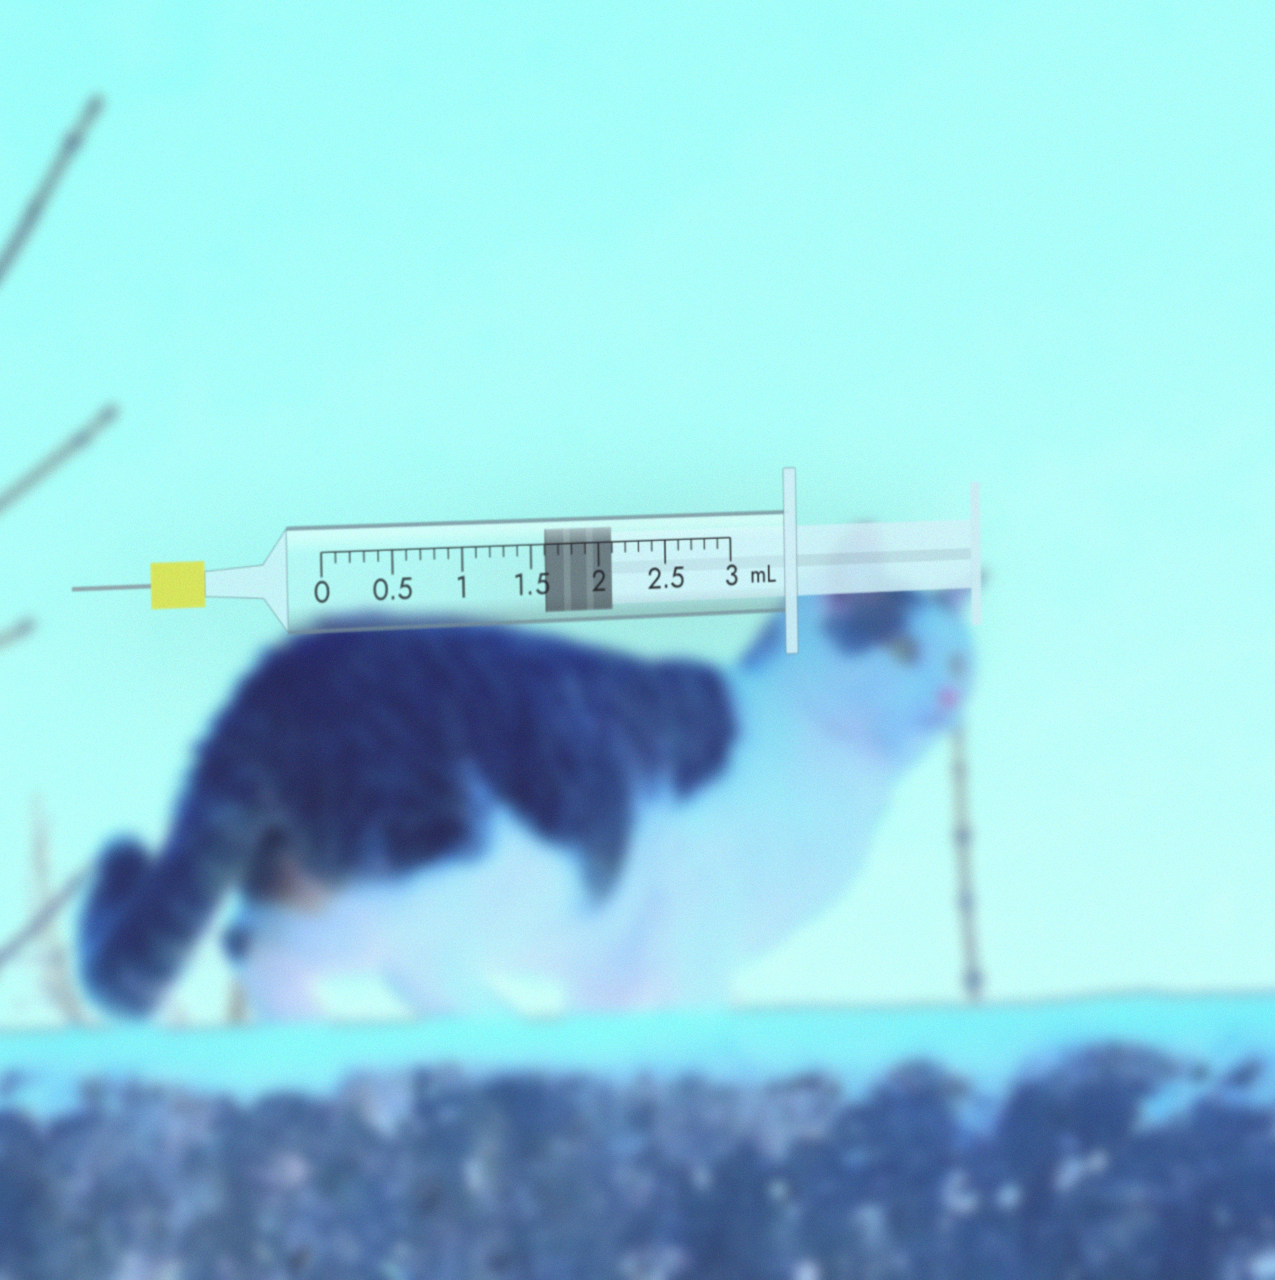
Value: 1.6 mL
